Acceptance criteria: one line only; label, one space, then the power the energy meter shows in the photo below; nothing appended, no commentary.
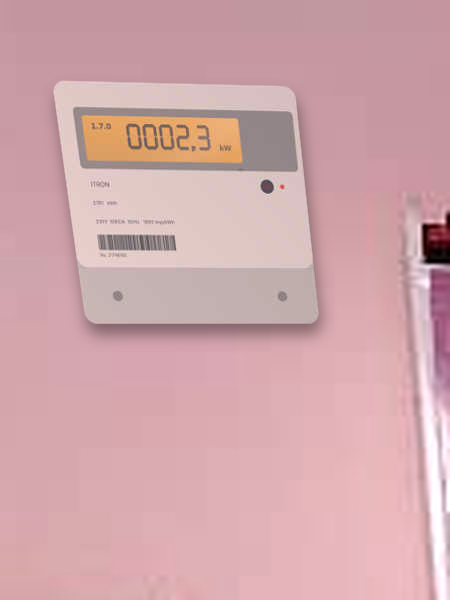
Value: 2.3 kW
